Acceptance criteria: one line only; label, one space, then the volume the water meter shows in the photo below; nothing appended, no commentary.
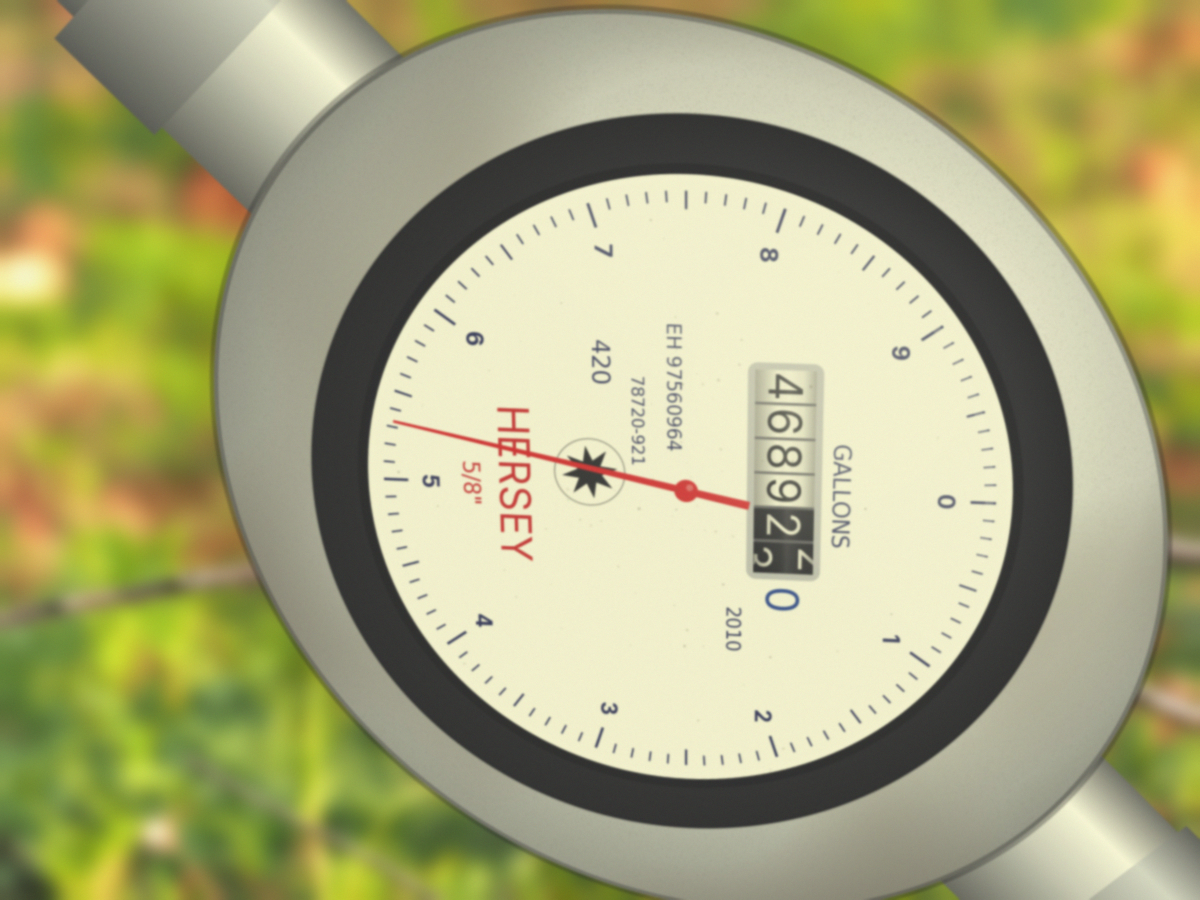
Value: 4689225.3 gal
